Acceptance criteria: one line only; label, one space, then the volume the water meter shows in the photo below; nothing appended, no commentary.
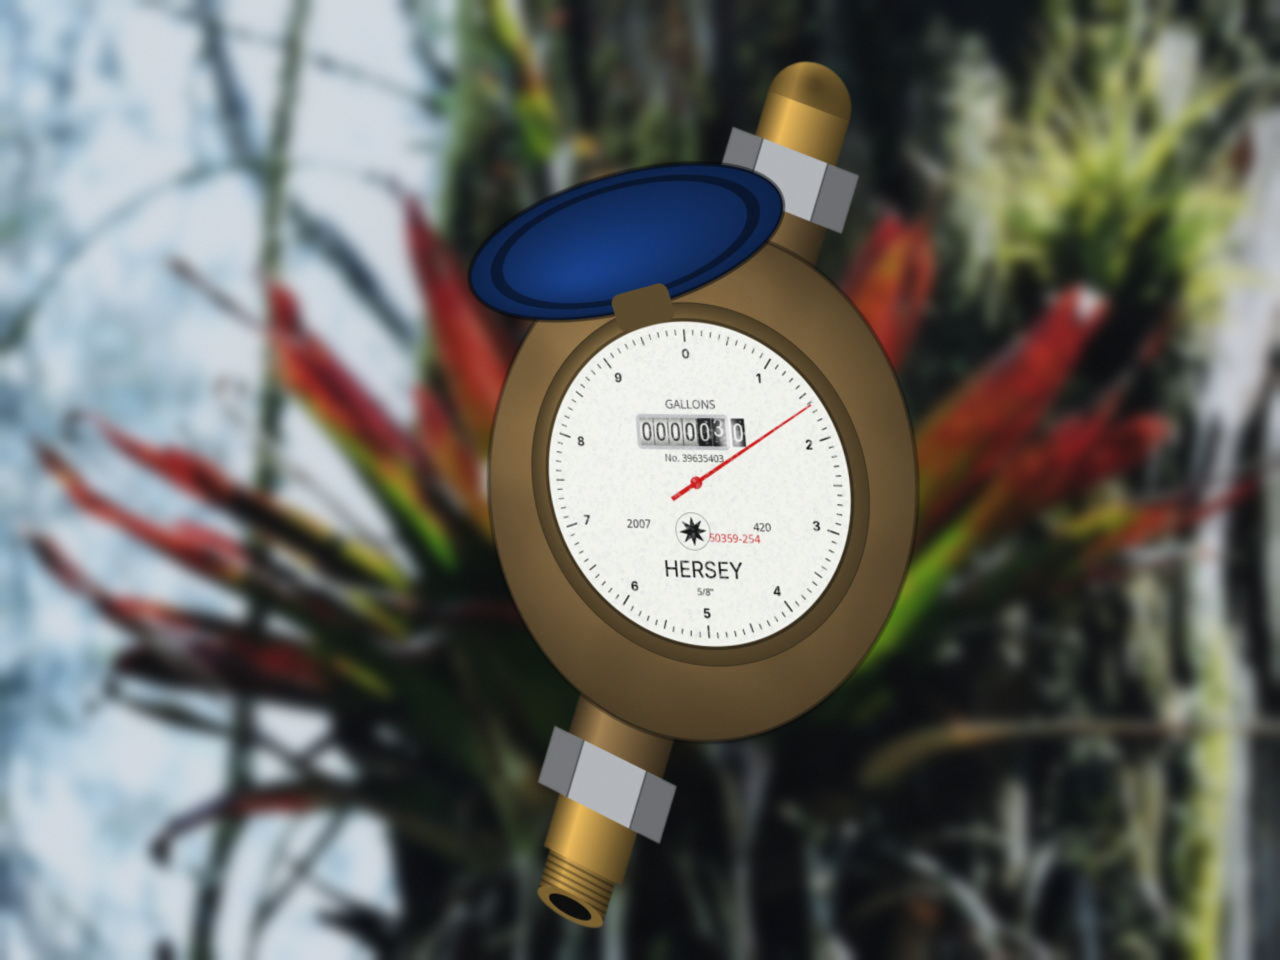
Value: 31.6 gal
